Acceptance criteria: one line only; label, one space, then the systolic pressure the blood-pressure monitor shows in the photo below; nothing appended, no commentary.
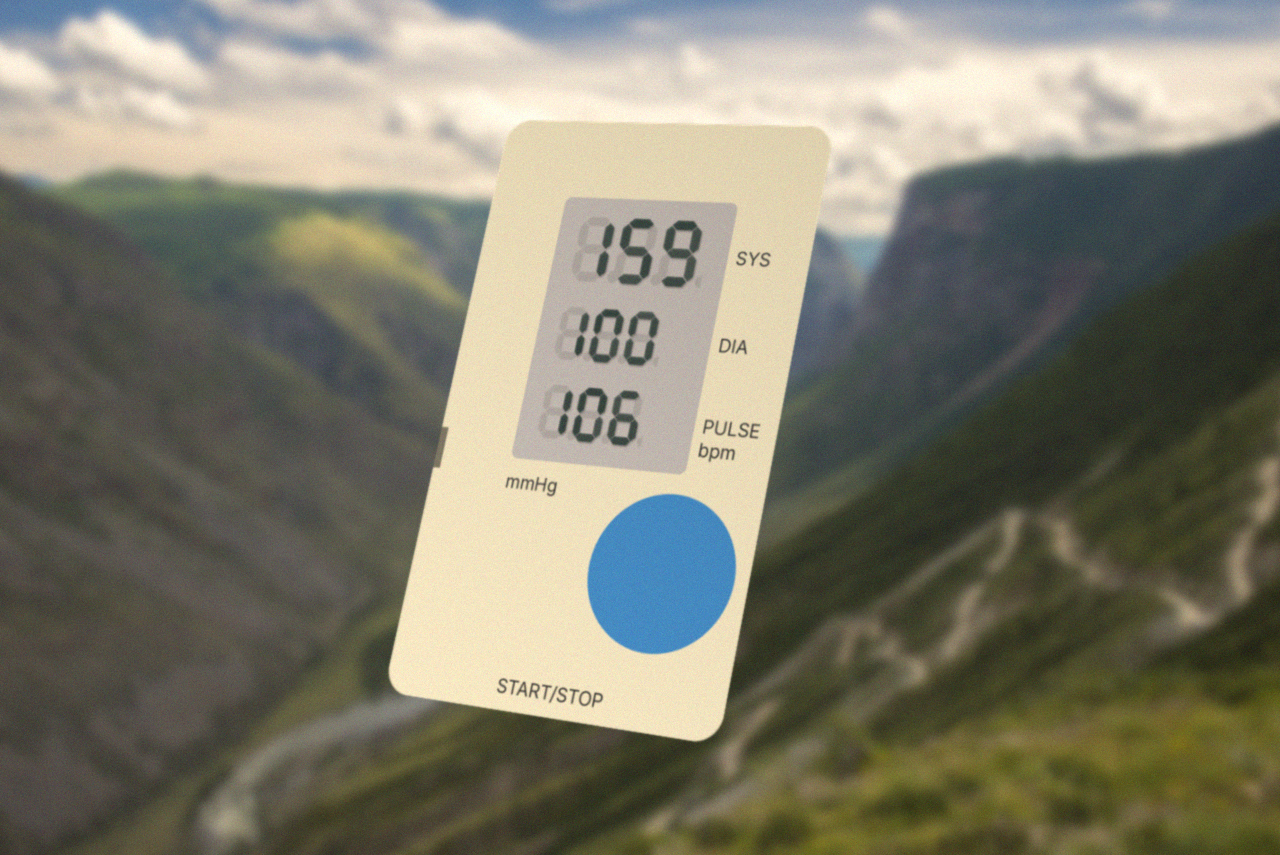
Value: 159 mmHg
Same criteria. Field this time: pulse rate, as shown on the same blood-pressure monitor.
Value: 106 bpm
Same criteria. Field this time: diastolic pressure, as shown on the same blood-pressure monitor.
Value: 100 mmHg
